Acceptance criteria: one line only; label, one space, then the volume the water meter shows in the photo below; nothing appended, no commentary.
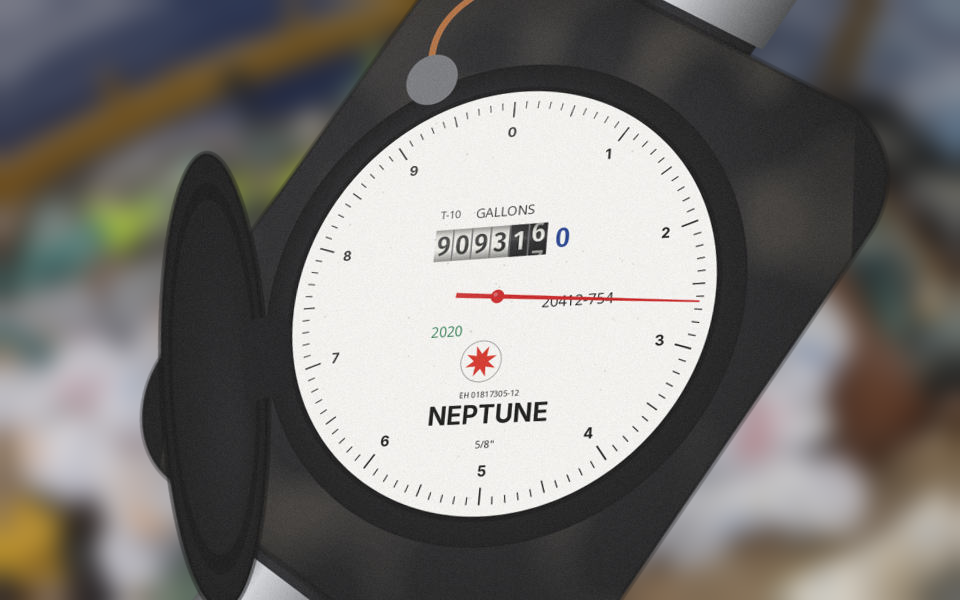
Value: 9093162.6 gal
